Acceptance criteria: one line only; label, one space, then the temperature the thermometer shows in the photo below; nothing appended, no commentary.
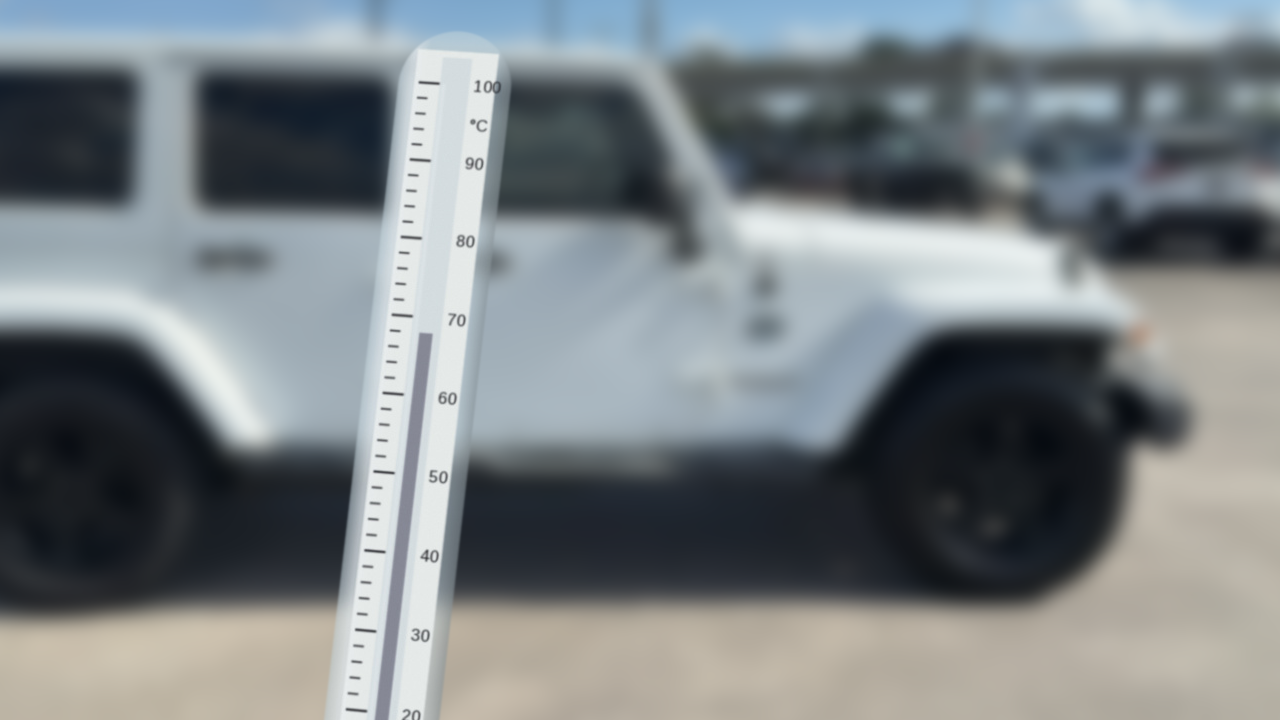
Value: 68 °C
